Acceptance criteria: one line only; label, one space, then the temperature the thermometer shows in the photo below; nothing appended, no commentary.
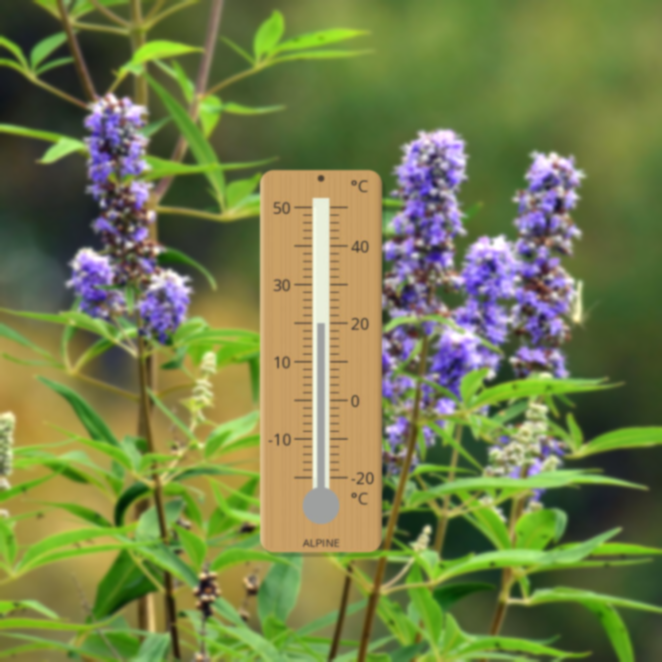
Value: 20 °C
